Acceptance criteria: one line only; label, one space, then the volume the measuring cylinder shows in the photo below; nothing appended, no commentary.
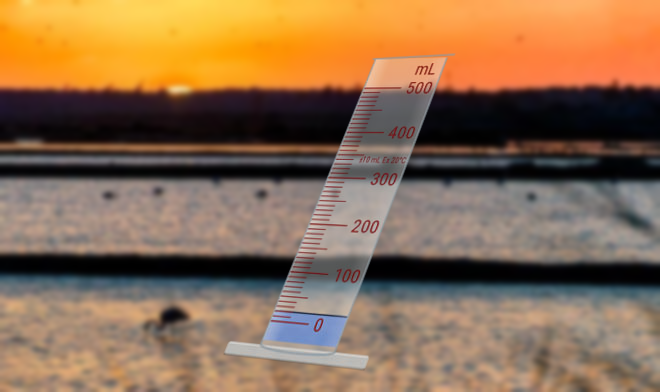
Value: 20 mL
